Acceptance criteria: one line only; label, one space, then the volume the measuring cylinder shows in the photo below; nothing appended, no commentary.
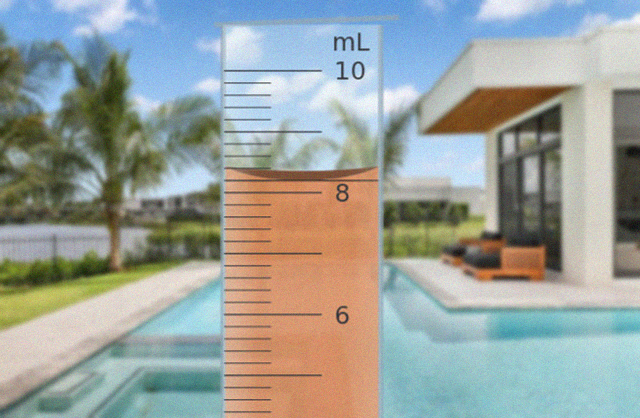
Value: 8.2 mL
